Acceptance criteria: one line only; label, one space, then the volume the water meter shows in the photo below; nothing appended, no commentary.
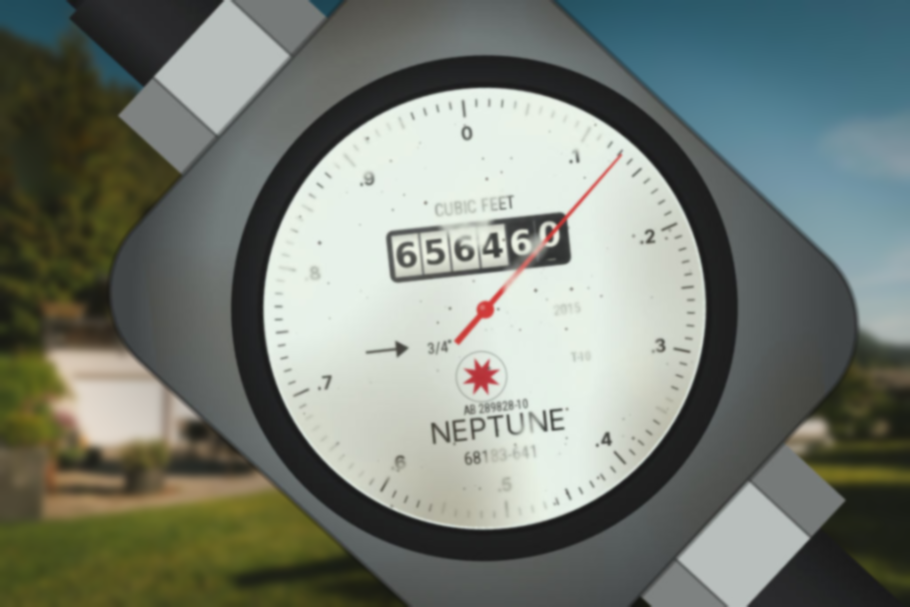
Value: 656460.13 ft³
